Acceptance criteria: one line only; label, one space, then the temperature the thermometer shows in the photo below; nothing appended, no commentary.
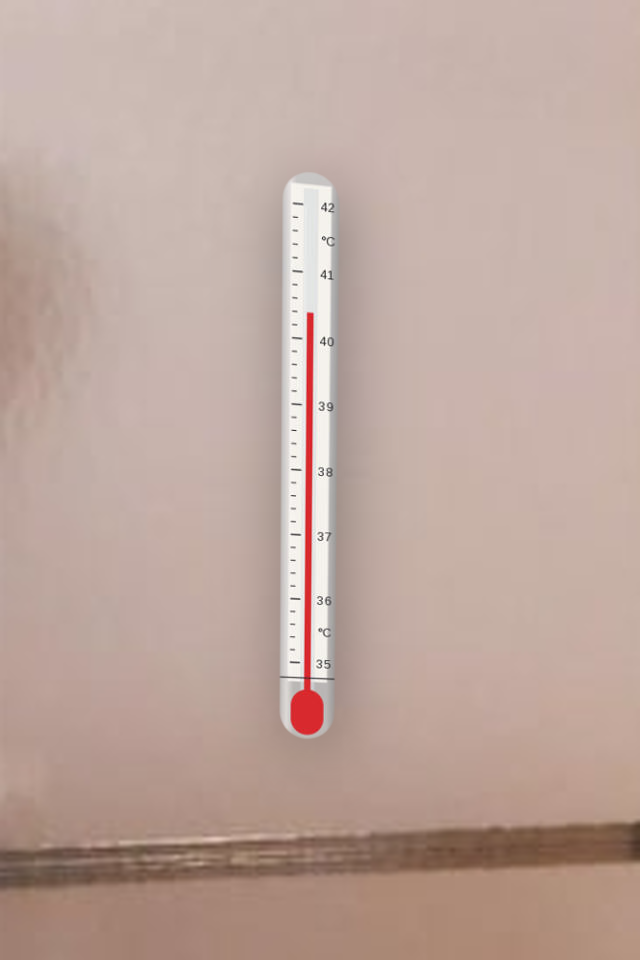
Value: 40.4 °C
